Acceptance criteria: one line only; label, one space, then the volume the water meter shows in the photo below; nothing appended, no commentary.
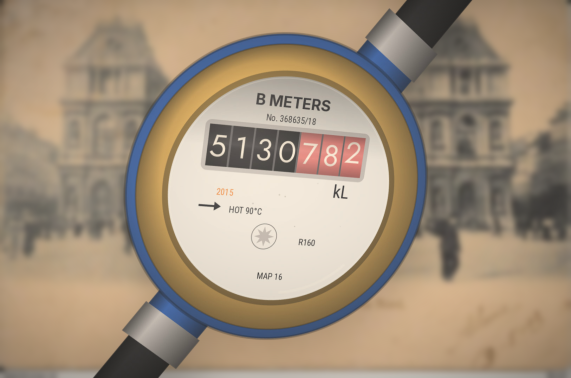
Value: 5130.782 kL
